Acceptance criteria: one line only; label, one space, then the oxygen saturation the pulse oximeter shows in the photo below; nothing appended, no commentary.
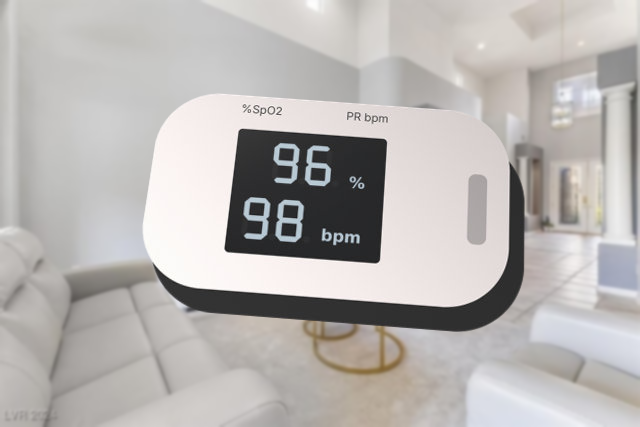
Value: 96 %
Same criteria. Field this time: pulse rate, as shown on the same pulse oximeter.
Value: 98 bpm
